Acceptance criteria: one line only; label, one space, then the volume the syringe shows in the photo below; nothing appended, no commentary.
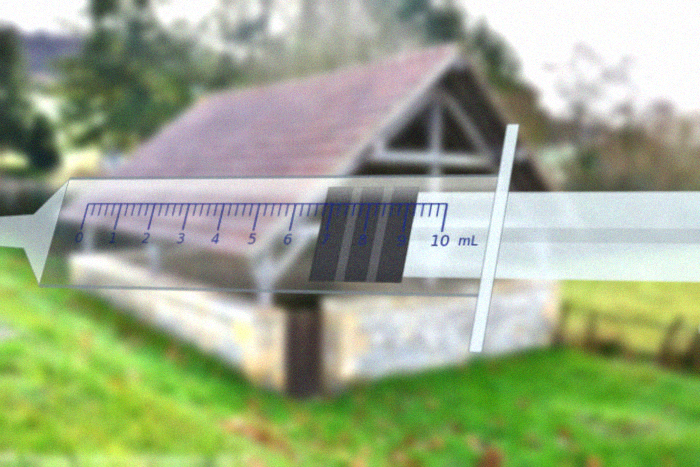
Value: 6.8 mL
